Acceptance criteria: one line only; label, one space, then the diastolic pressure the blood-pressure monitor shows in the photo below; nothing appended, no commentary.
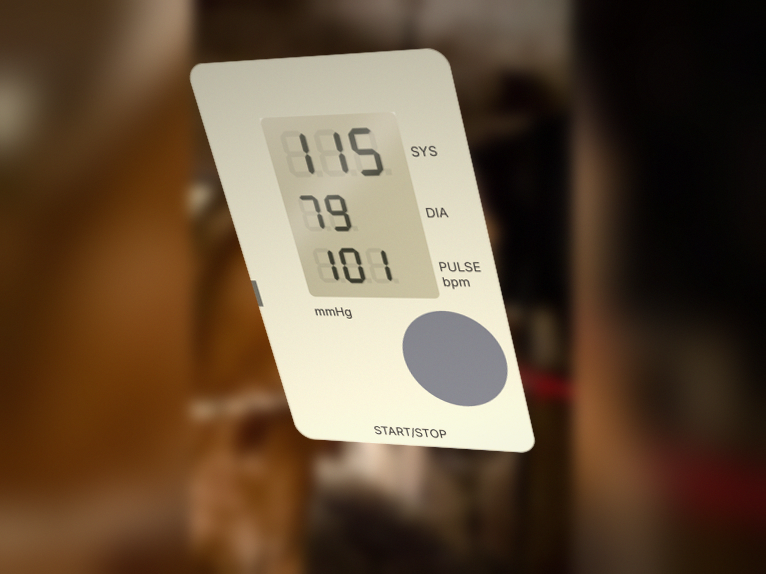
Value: 79 mmHg
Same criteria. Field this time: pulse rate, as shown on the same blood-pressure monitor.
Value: 101 bpm
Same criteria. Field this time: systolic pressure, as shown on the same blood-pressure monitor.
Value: 115 mmHg
